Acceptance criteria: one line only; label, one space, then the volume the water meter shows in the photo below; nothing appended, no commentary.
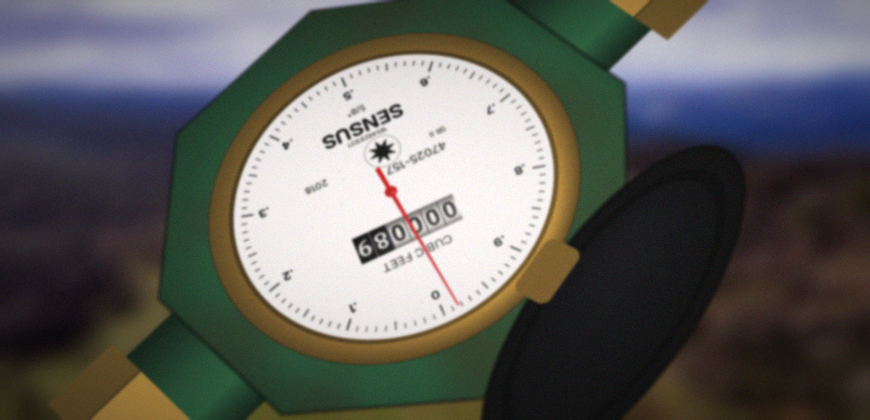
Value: 88.98 ft³
